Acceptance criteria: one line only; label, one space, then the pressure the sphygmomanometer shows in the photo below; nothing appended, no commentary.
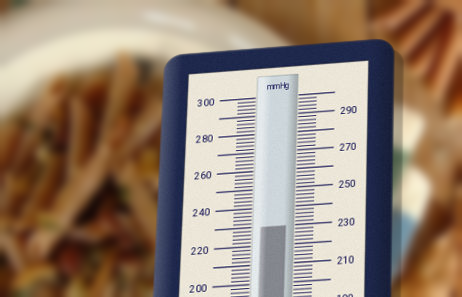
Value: 230 mmHg
